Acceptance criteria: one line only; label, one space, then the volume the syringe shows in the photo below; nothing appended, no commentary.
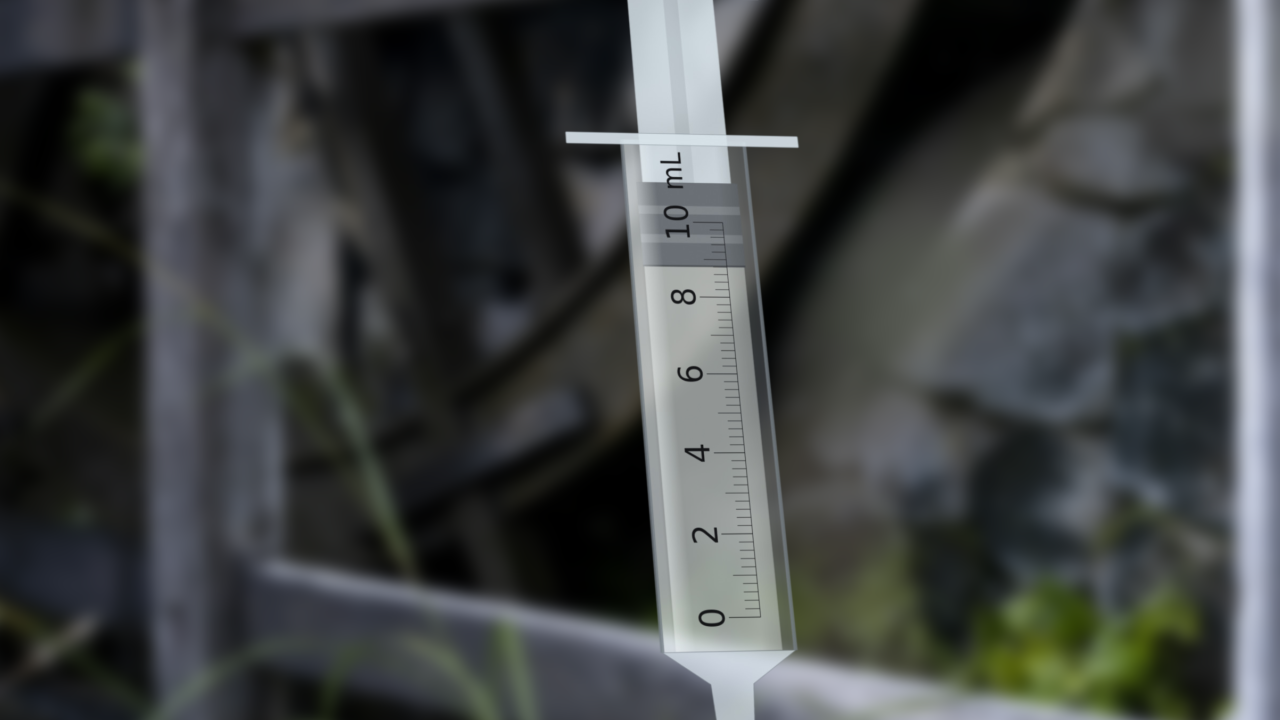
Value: 8.8 mL
